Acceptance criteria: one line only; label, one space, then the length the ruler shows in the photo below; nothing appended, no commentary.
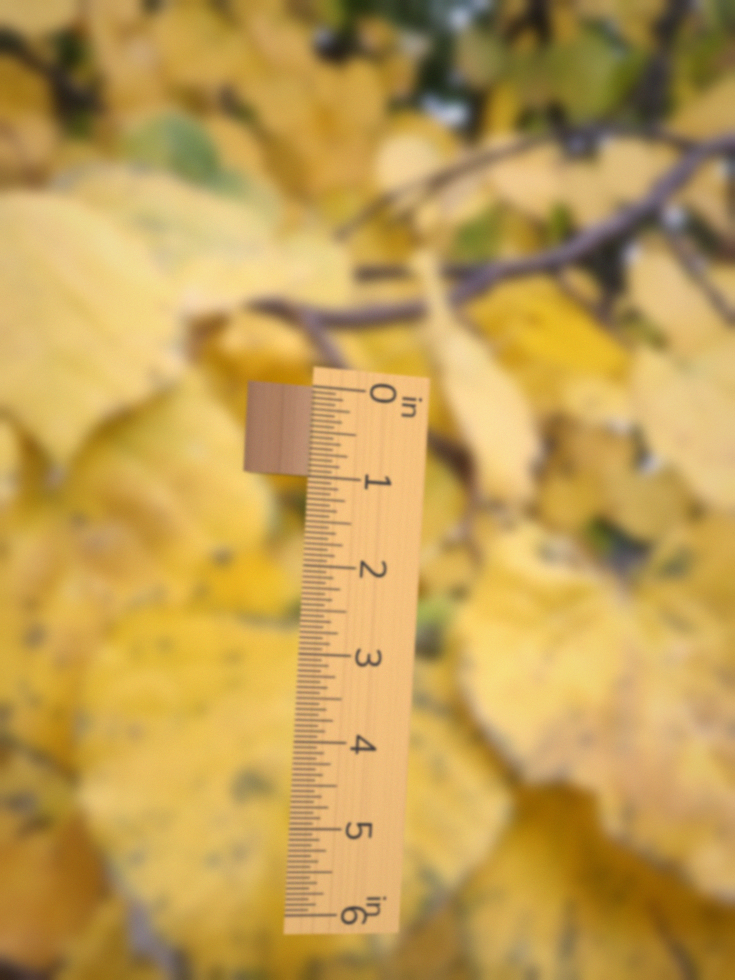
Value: 1 in
